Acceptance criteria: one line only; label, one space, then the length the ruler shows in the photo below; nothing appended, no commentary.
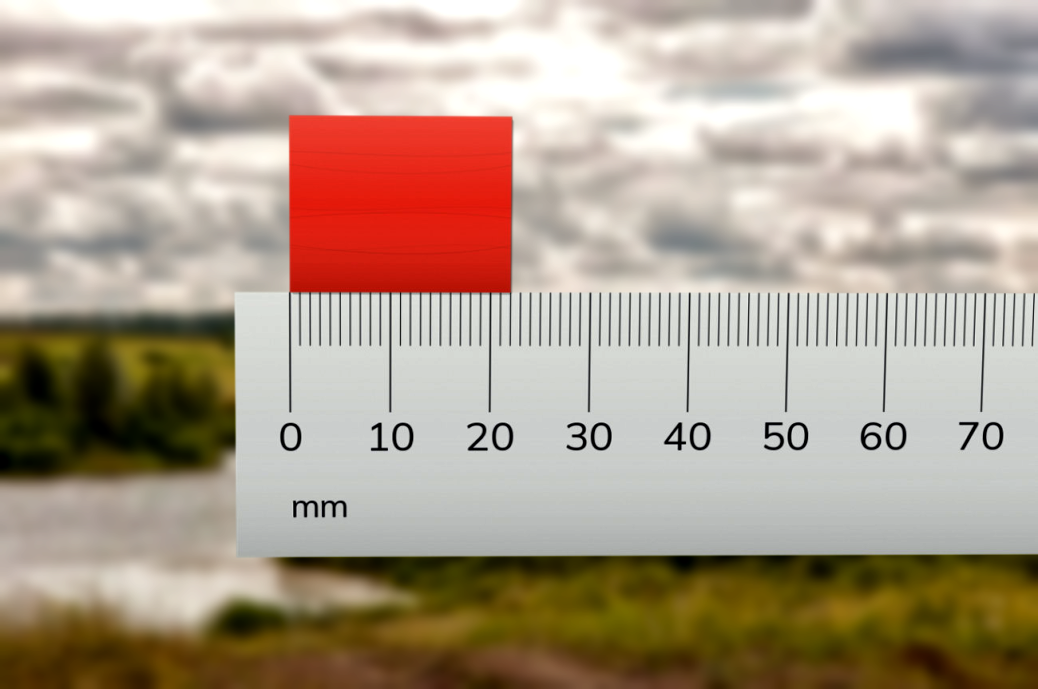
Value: 22 mm
